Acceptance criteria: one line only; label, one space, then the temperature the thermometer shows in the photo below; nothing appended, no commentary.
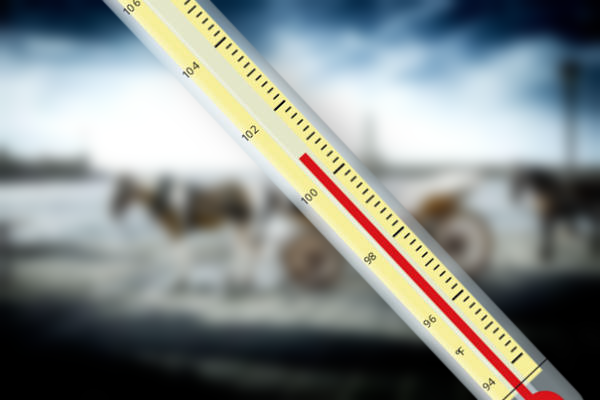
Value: 100.8 °F
